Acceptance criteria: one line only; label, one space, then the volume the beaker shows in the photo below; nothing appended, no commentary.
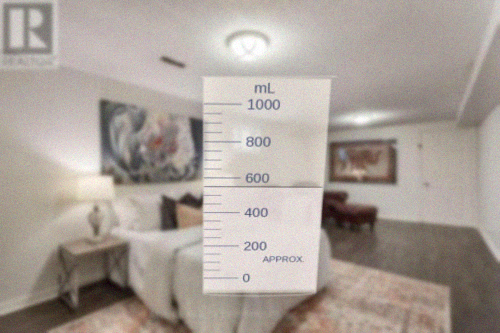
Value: 550 mL
